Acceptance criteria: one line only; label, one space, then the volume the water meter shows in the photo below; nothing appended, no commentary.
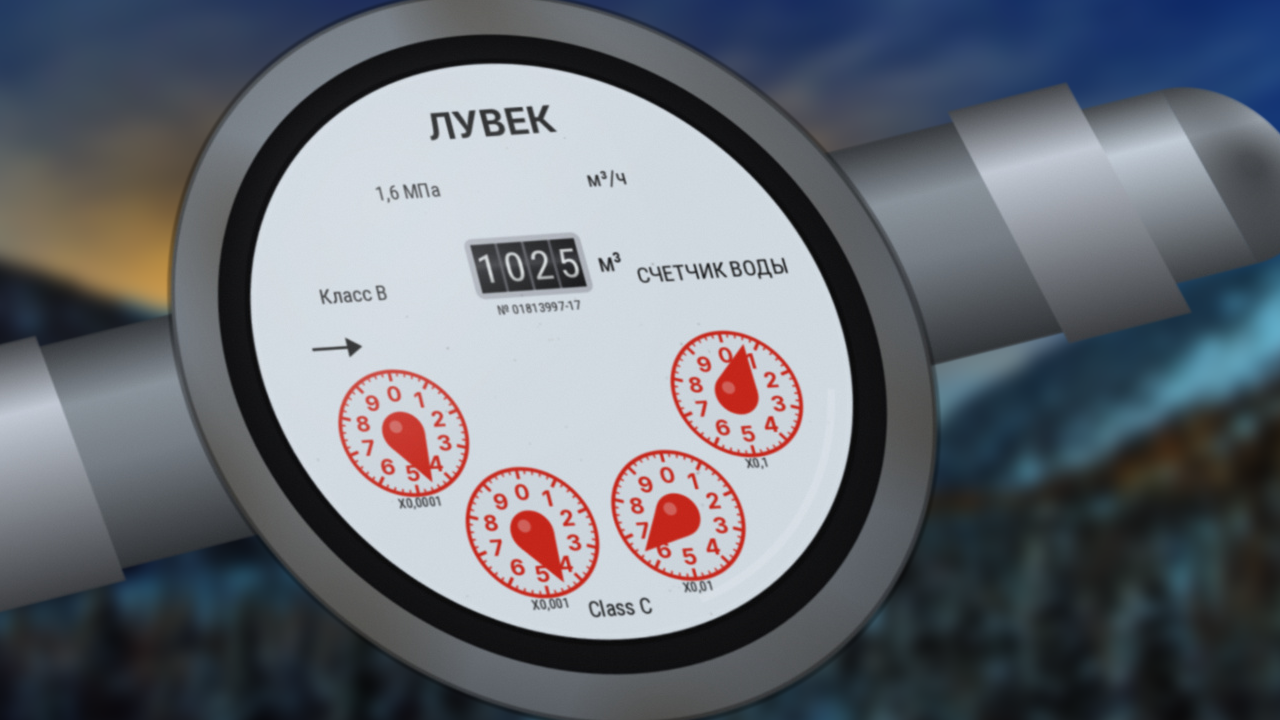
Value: 1025.0644 m³
